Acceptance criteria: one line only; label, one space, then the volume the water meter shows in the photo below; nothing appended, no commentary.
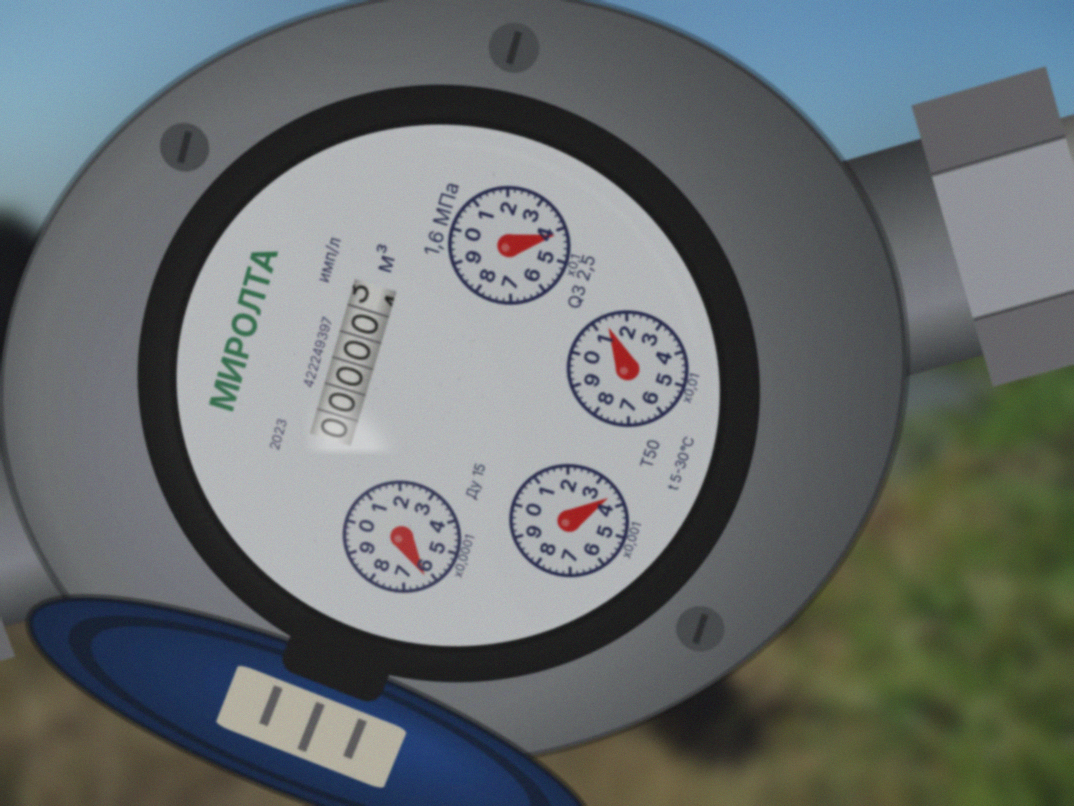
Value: 3.4136 m³
